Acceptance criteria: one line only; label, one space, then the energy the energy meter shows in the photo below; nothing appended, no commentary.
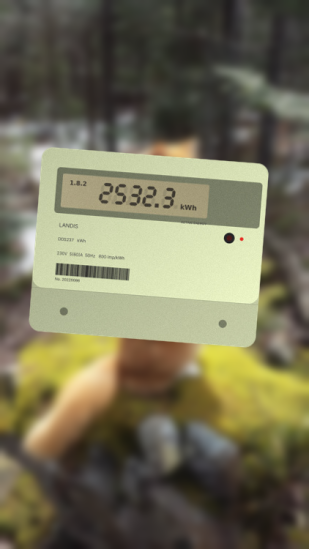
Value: 2532.3 kWh
